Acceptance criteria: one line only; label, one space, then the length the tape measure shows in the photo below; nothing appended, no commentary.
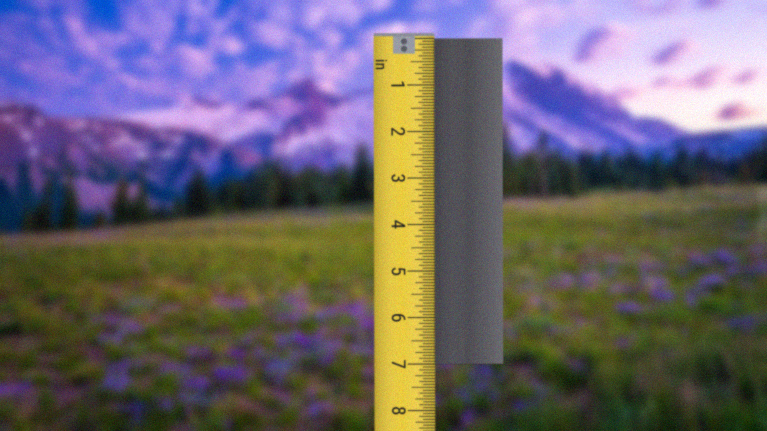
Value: 7 in
